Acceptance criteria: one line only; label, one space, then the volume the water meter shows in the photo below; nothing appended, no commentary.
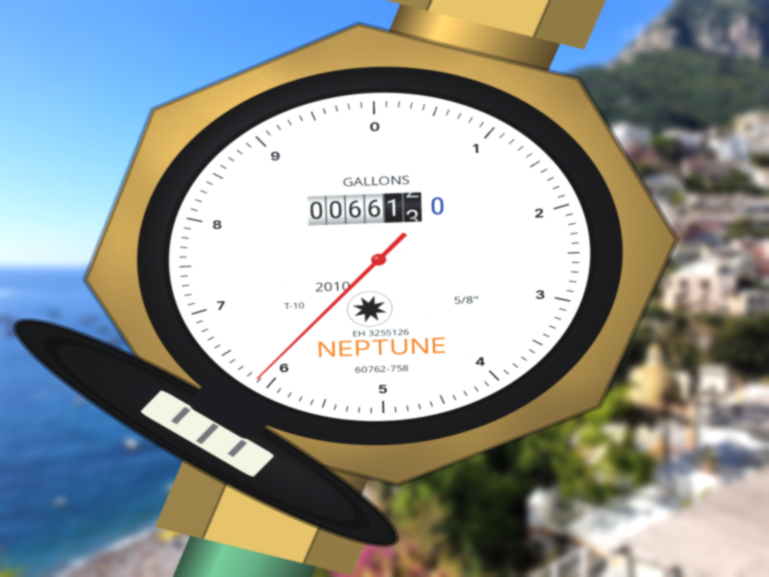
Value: 66126.1 gal
